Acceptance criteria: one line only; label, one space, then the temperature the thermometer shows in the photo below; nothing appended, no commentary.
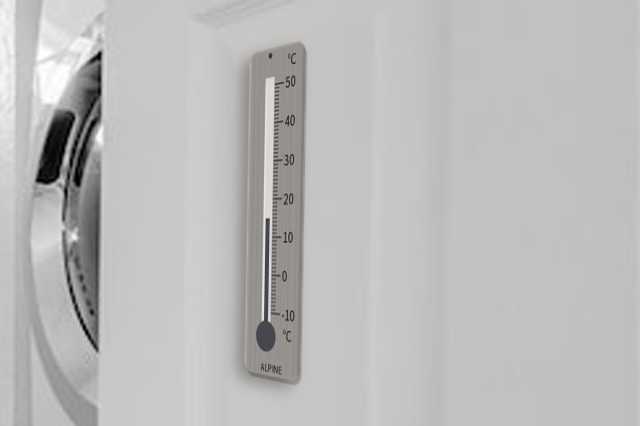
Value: 15 °C
